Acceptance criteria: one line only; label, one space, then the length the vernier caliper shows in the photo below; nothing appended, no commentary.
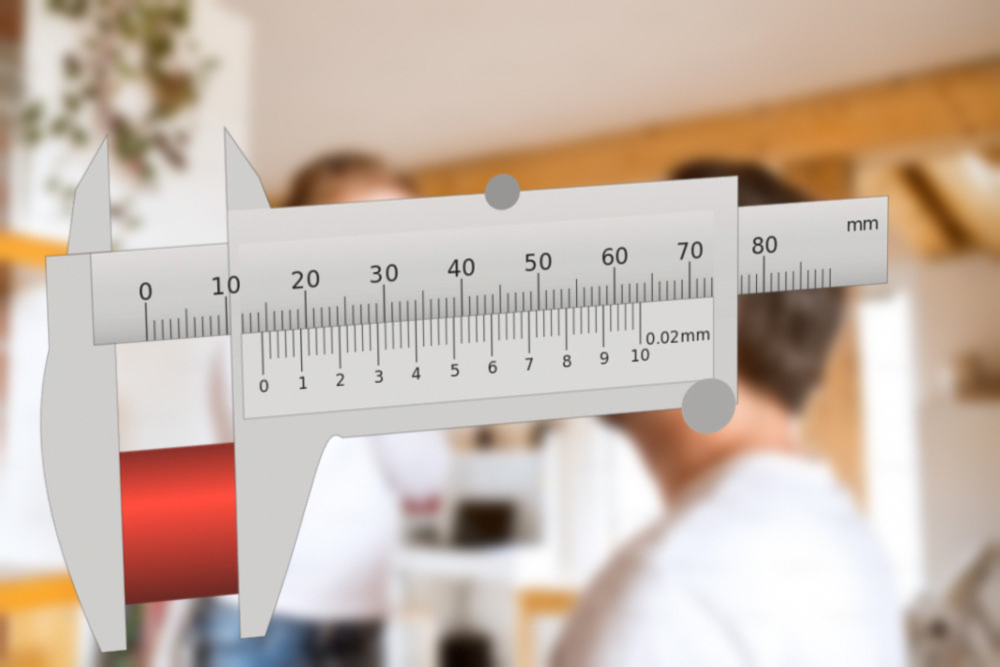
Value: 14.4 mm
